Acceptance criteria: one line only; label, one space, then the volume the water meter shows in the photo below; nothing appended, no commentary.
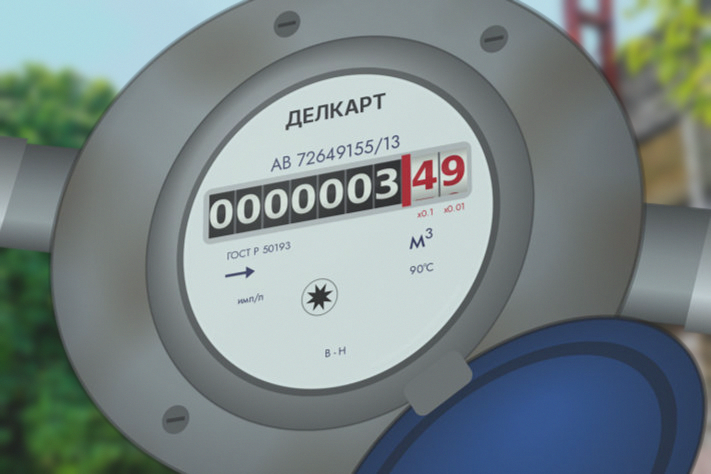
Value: 3.49 m³
